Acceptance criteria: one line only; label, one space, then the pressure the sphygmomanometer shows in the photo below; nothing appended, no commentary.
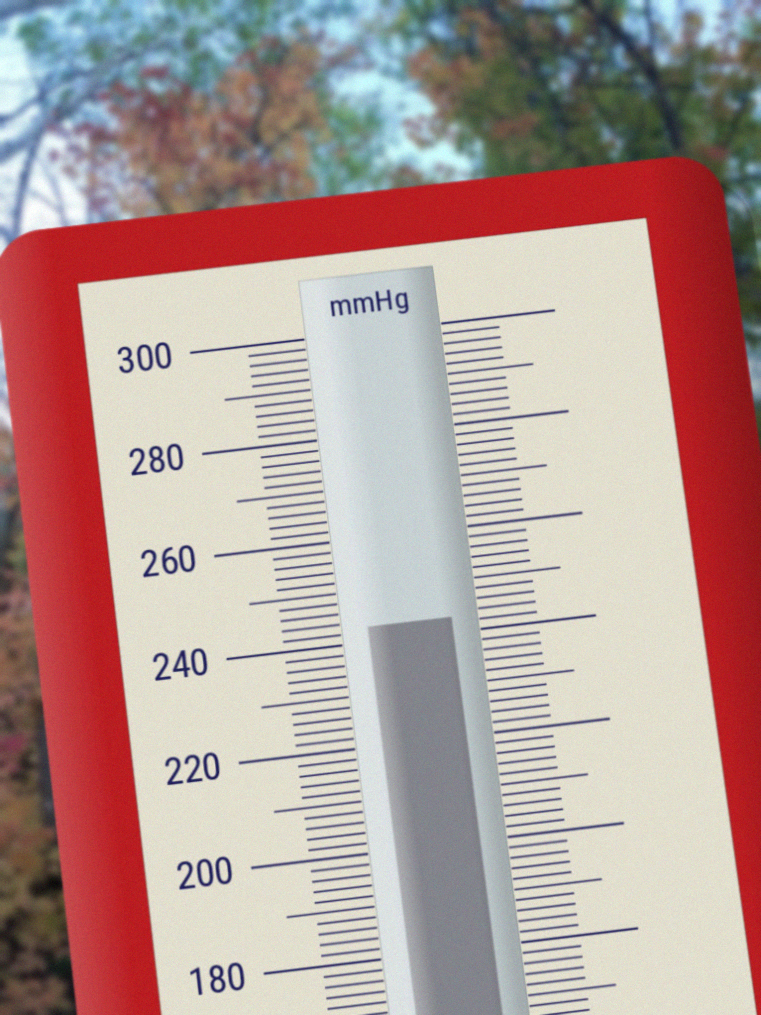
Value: 243 mmHg
